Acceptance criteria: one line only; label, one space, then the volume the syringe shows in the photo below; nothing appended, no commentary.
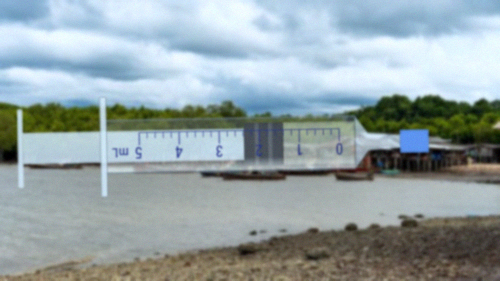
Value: 1.4 mL
